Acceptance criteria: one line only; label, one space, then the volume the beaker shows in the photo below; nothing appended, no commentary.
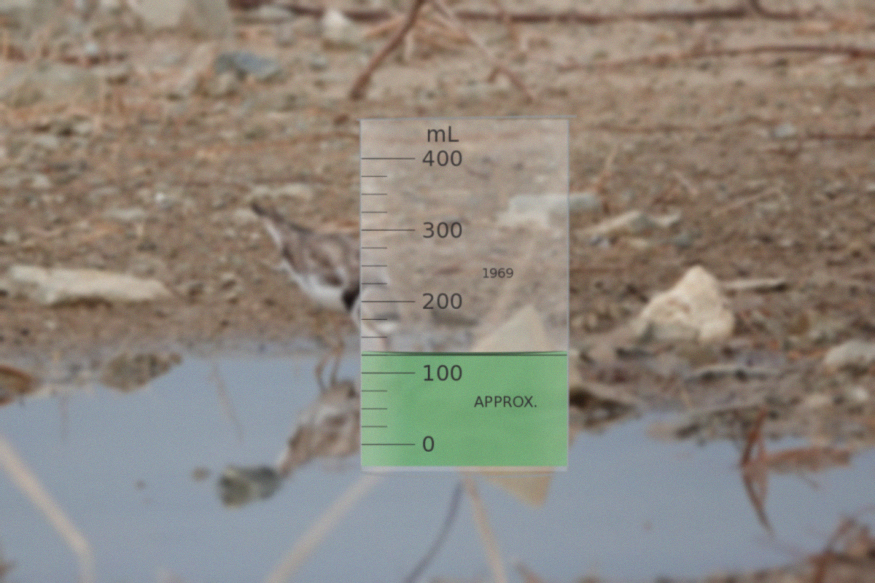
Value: 125 mL
